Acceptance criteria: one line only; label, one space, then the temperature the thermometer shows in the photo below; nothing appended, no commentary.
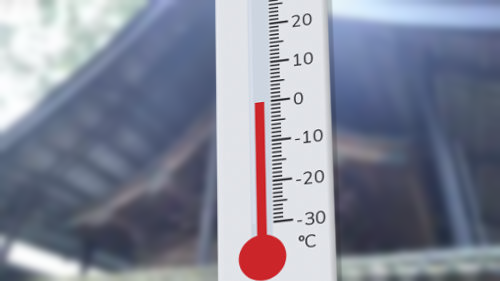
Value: 0 °C
